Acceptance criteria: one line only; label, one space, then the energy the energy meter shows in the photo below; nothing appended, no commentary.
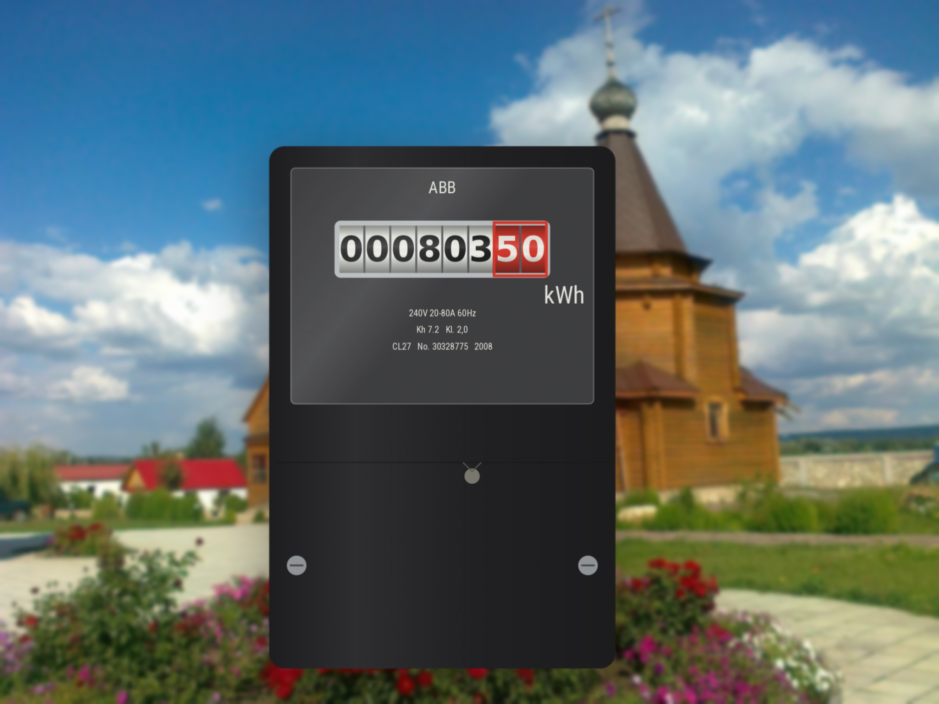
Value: 803.50 kWh
